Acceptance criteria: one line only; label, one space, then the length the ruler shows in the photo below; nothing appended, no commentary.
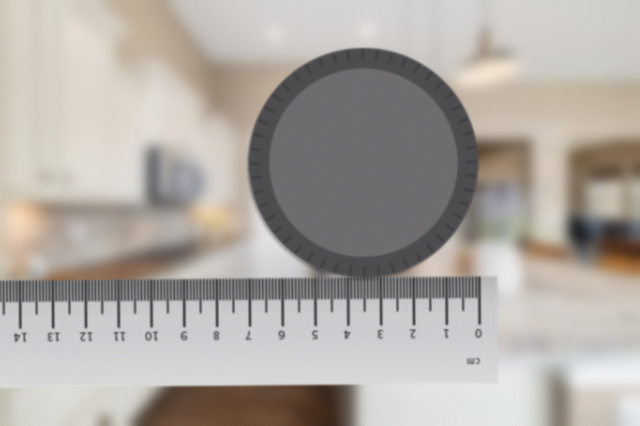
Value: 7 cm
